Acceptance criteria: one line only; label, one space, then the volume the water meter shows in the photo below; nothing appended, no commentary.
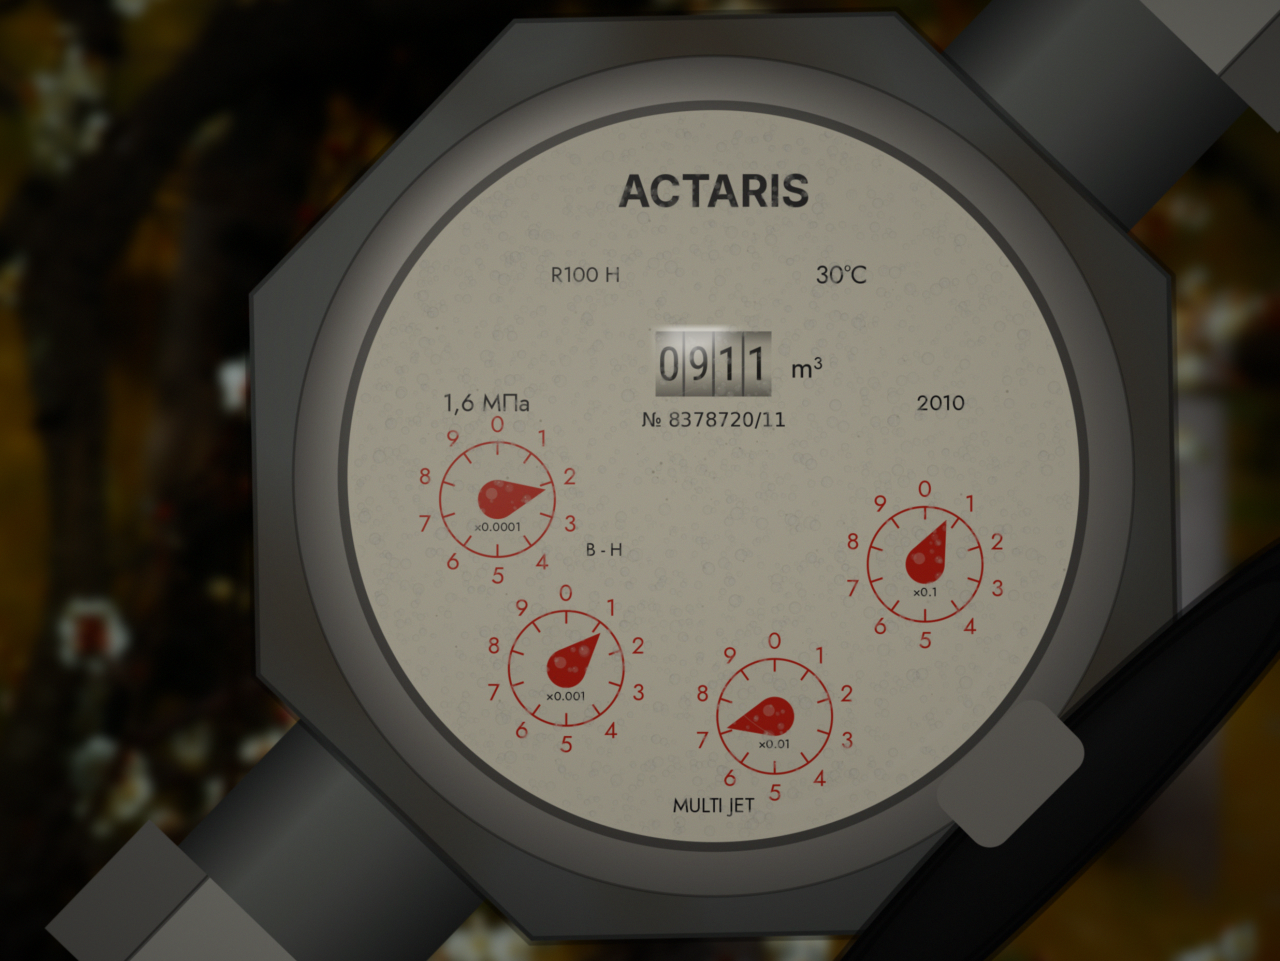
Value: 911.0712 m³
